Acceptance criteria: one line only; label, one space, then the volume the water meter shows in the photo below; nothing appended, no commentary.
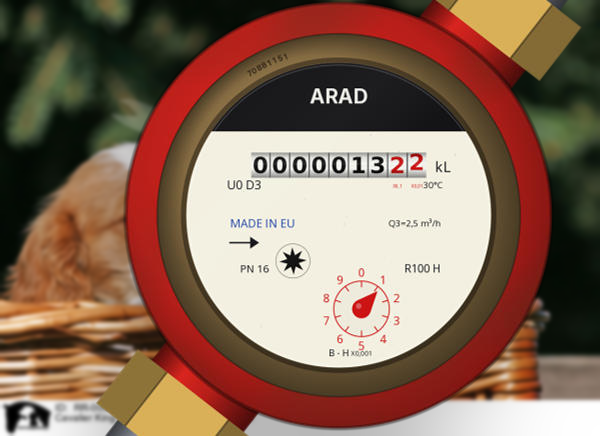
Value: 13.221 kL
